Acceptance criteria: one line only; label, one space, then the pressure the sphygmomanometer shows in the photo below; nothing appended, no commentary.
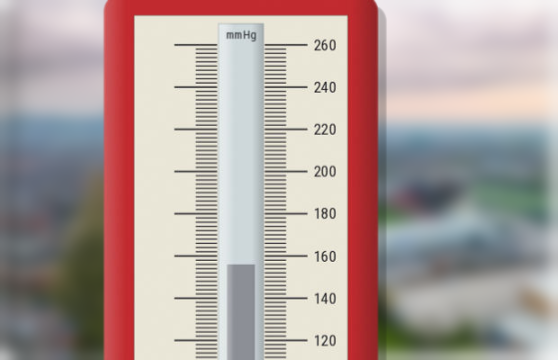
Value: 156 mmHg
